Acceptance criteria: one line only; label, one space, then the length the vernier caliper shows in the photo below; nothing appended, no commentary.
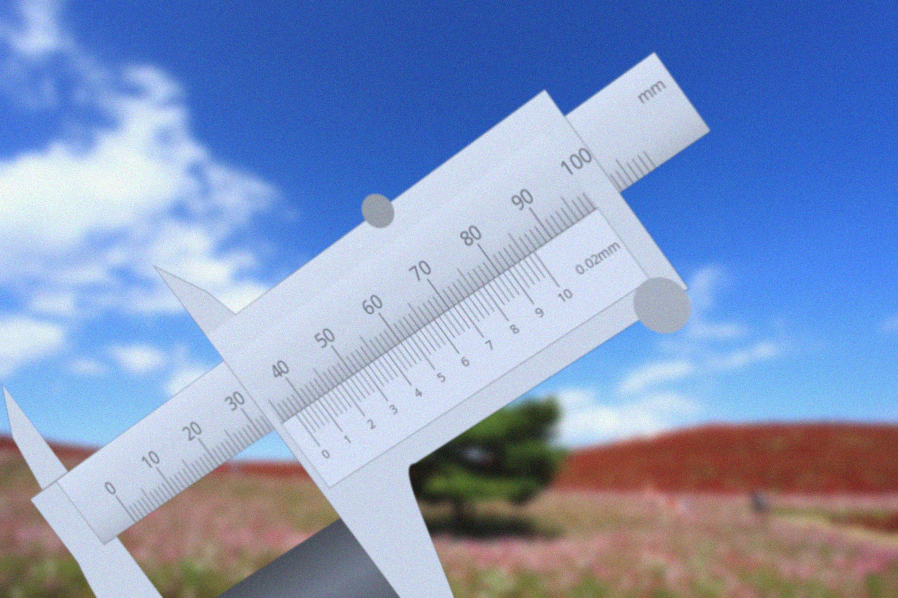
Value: 37.5 mm
